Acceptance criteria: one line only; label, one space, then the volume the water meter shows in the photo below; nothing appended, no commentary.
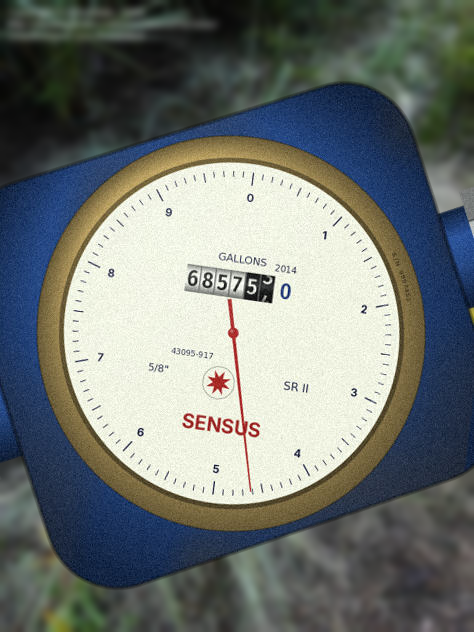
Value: 6857534.6 gal
